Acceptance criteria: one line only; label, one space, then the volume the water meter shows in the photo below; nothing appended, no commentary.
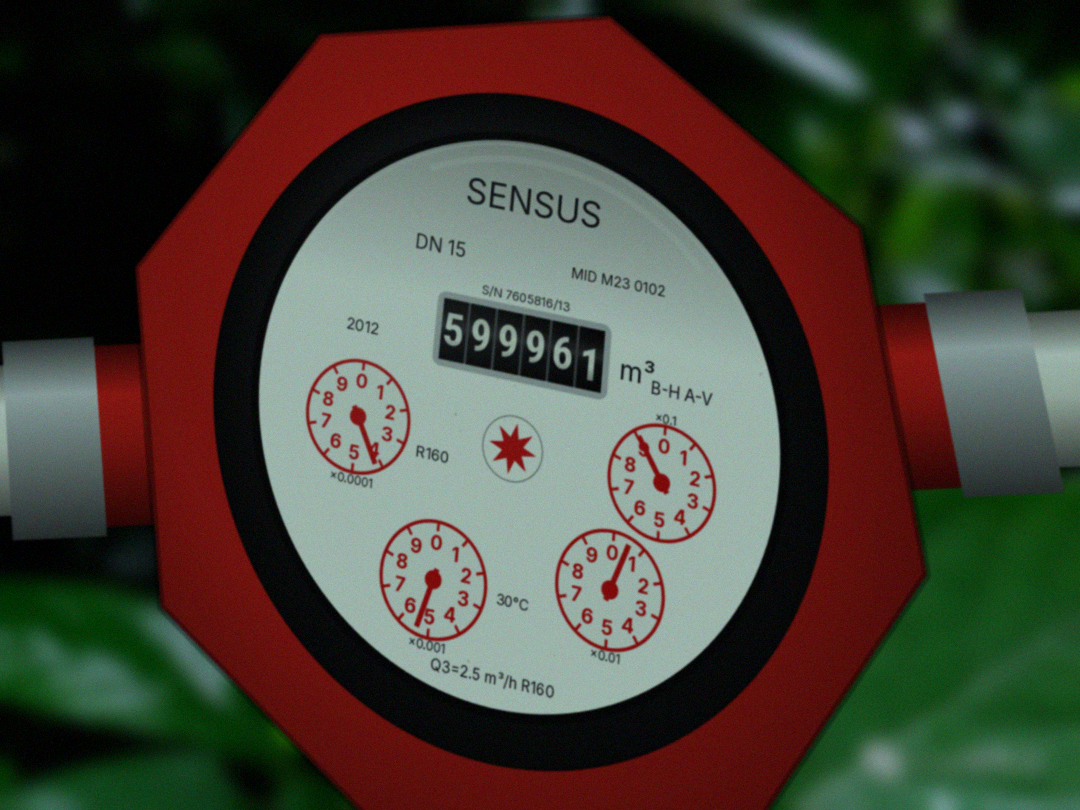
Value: 599960.9054 m³
